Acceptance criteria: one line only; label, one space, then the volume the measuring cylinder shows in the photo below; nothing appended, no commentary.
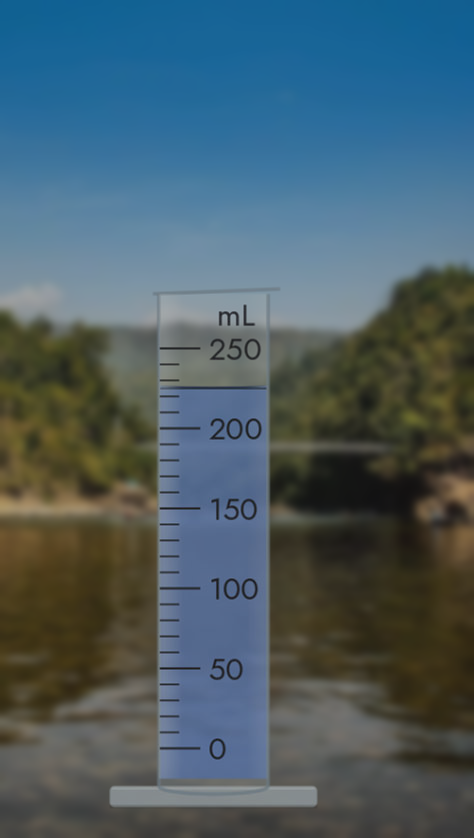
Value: 225 mL
